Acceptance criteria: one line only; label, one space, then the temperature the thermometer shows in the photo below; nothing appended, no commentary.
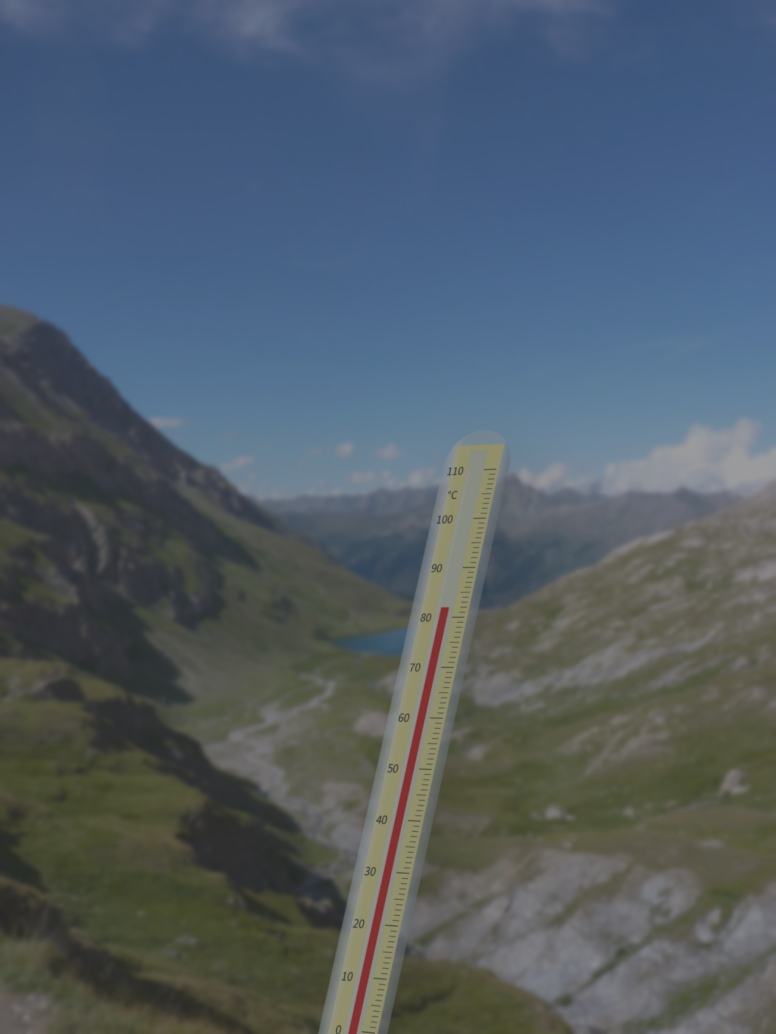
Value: 82 °C
